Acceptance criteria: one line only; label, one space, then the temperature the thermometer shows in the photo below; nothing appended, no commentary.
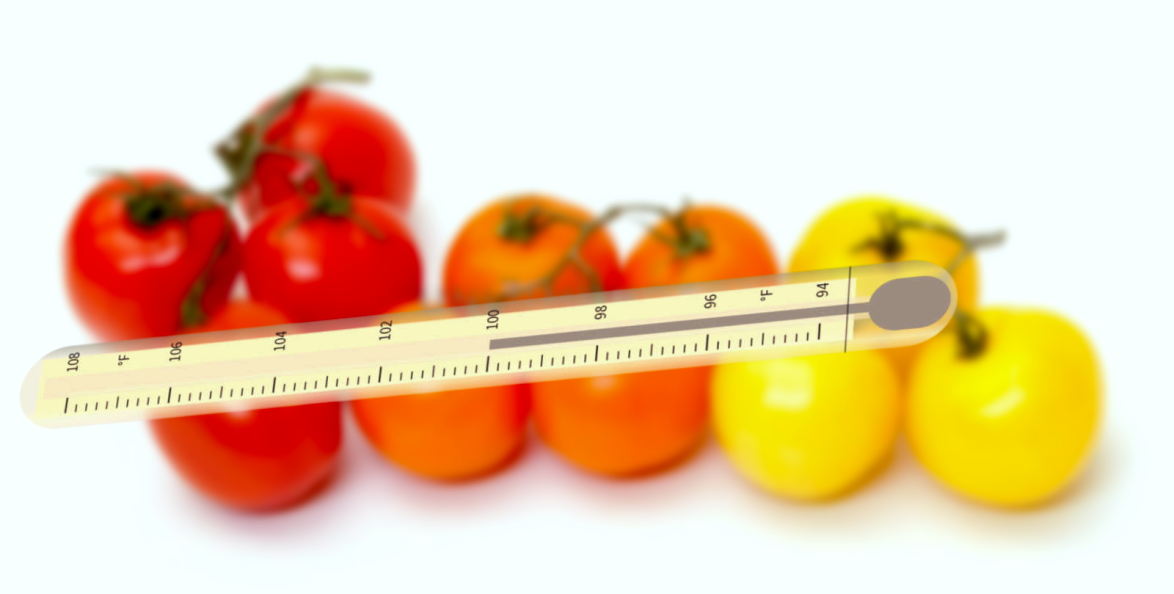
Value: 100 °F
